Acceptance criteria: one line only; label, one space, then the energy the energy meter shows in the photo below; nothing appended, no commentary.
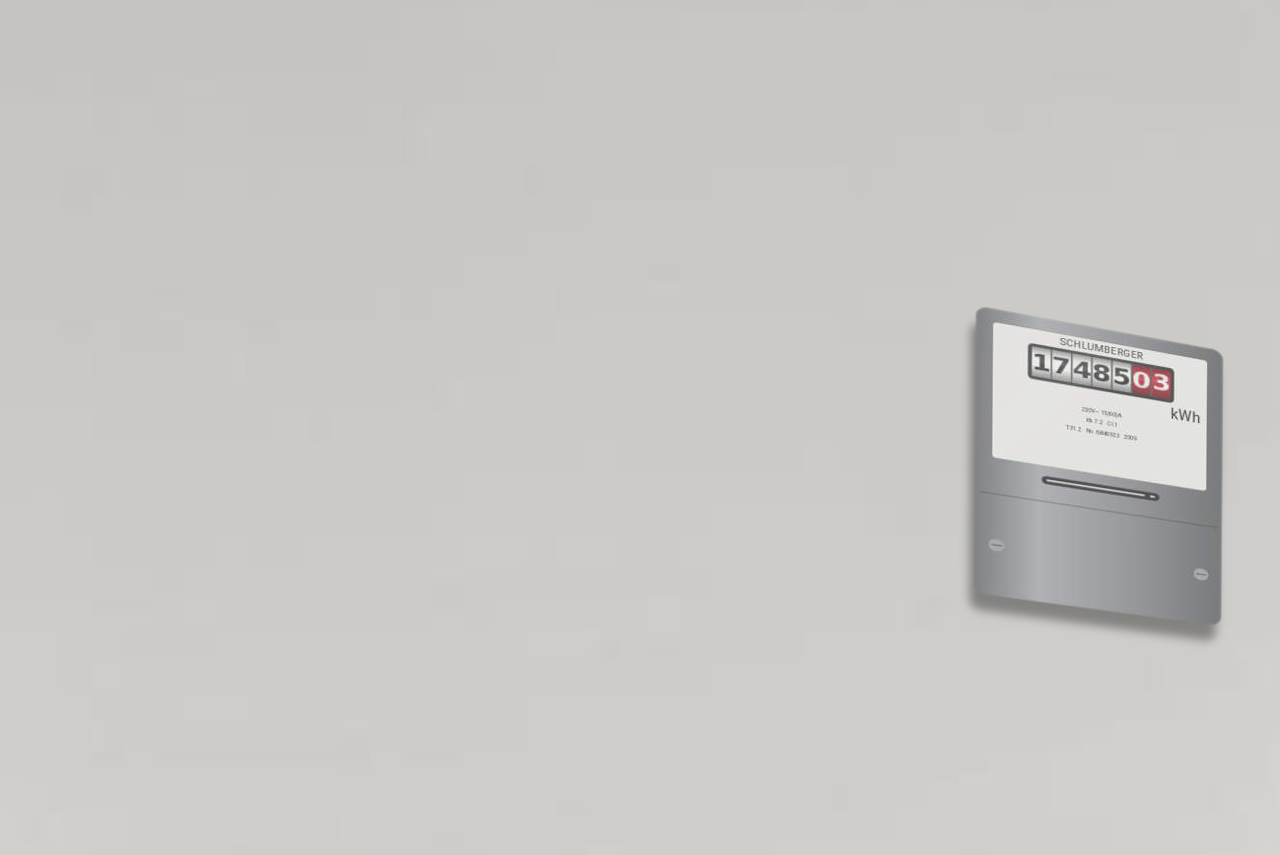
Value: 17485.03 kWh
